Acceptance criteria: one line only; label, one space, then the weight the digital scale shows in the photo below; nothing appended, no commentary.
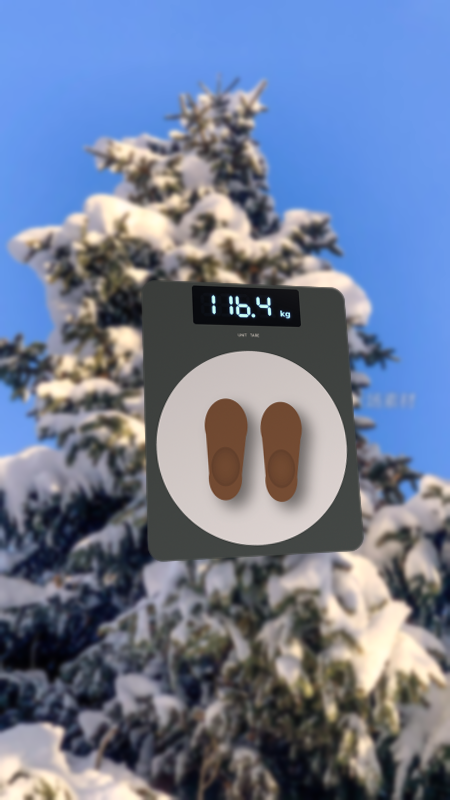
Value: 116.4 kg
